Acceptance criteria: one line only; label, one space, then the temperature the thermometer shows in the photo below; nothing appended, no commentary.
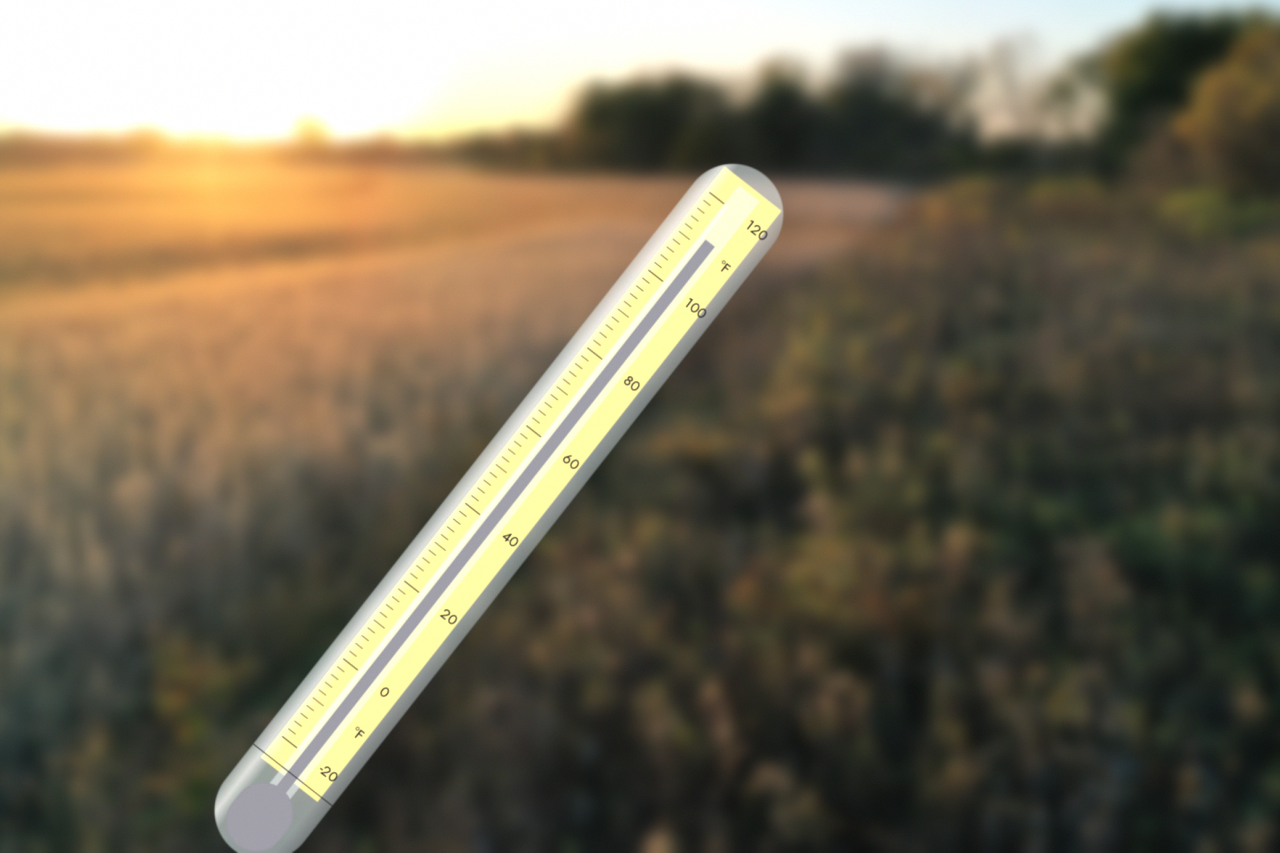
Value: 112 °F
